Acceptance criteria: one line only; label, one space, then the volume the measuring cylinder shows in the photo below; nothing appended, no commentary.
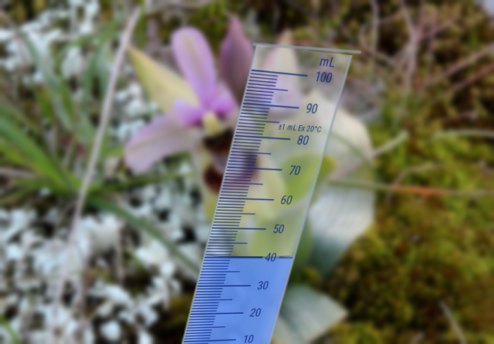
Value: 40 mL
